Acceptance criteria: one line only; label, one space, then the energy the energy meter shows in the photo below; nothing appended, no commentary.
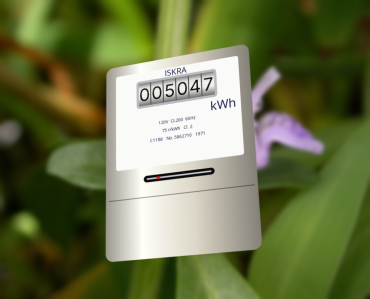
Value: 5047 kWh
